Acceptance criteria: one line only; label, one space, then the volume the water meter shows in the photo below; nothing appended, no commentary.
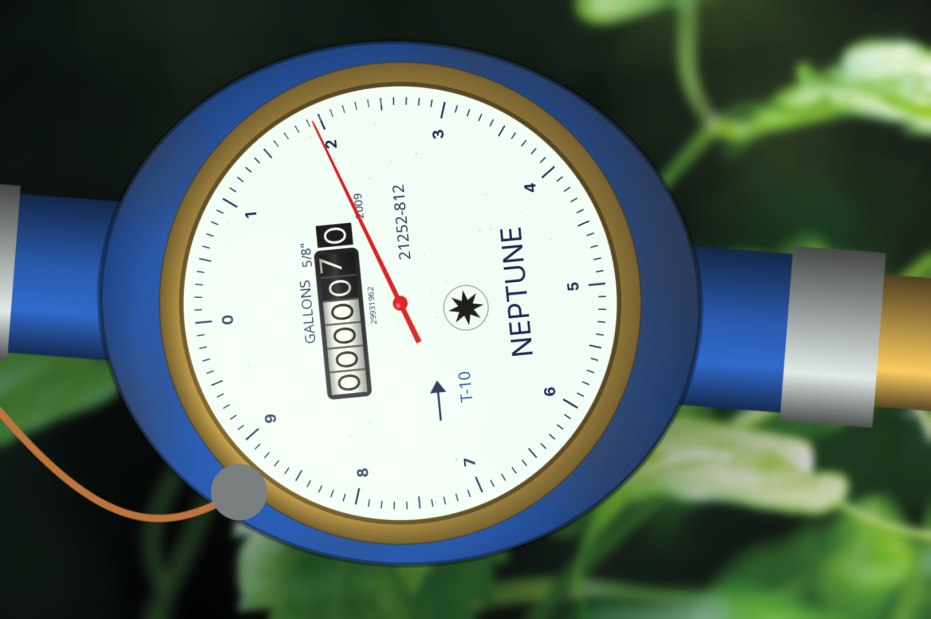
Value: 71.9 gal
